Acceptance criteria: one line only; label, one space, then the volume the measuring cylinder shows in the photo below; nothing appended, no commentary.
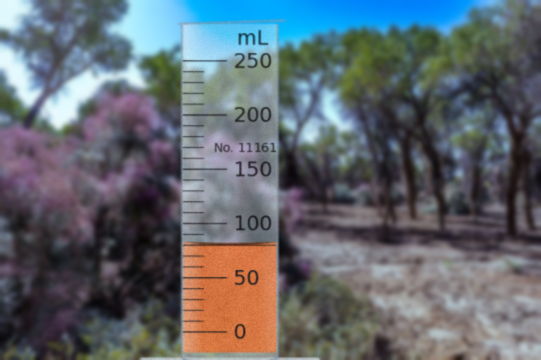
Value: 80 mL
